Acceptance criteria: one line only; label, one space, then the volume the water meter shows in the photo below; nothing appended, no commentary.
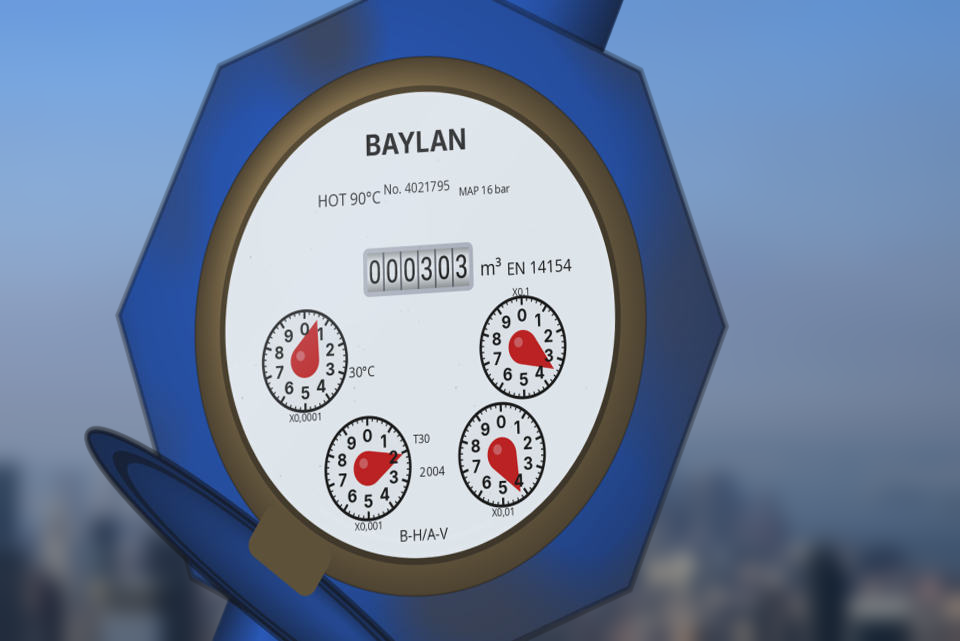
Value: 303.3420 m³
